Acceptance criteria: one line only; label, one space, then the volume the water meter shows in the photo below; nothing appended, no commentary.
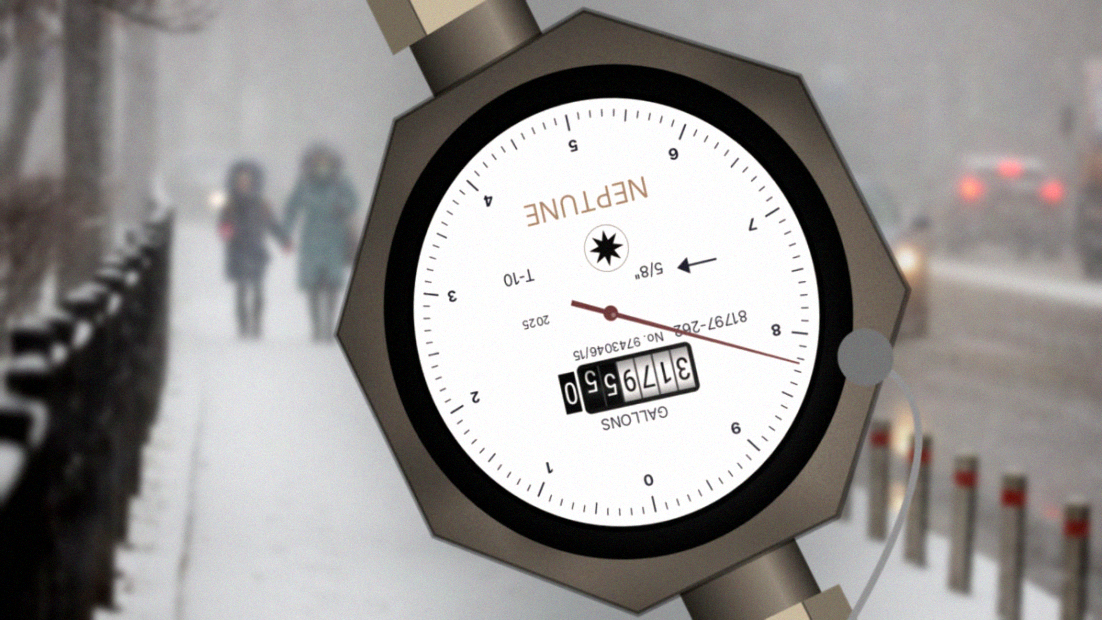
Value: 3179548.2 gal
